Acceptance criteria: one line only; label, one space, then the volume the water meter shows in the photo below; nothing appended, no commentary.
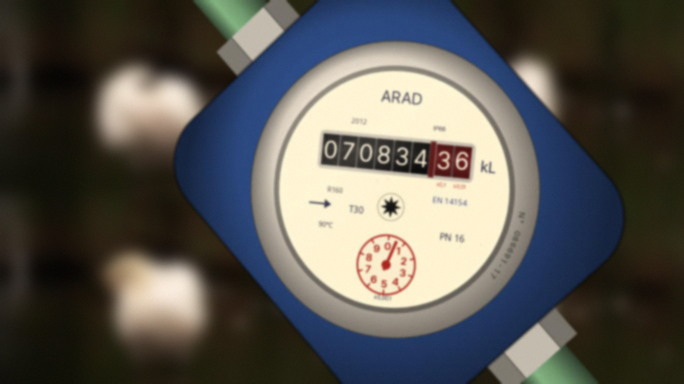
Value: 70834.360 kL
